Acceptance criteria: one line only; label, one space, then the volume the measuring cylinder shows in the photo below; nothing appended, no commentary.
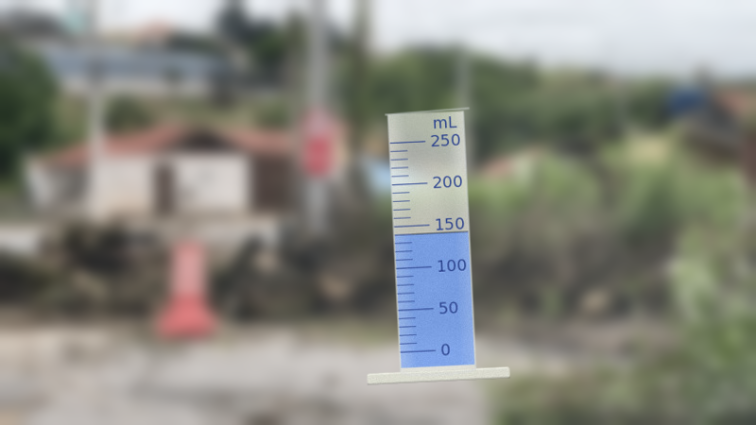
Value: 140 mL
